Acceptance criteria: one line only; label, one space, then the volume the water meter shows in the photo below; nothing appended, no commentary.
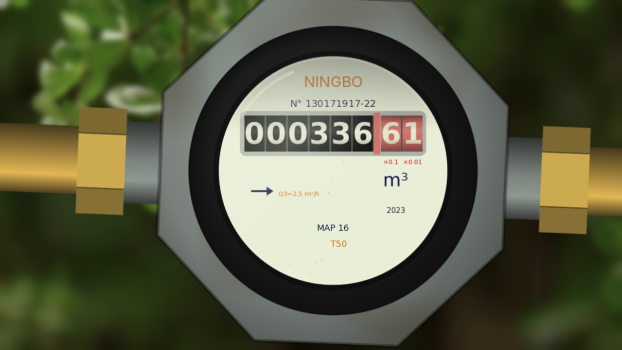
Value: 336.61 m³
